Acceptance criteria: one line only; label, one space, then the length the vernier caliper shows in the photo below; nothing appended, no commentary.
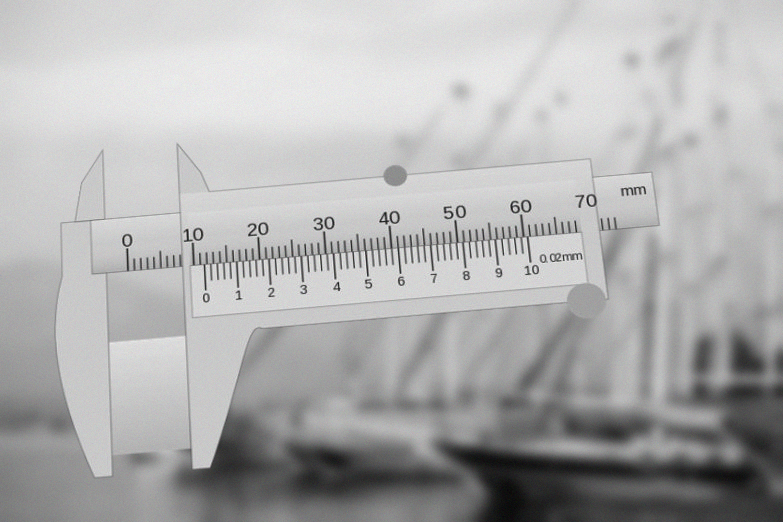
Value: 11.6 mm
